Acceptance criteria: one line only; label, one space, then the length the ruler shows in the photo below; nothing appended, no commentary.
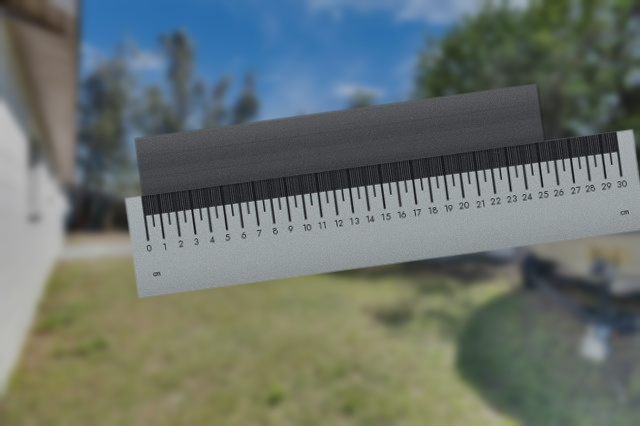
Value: 25.5 cm
